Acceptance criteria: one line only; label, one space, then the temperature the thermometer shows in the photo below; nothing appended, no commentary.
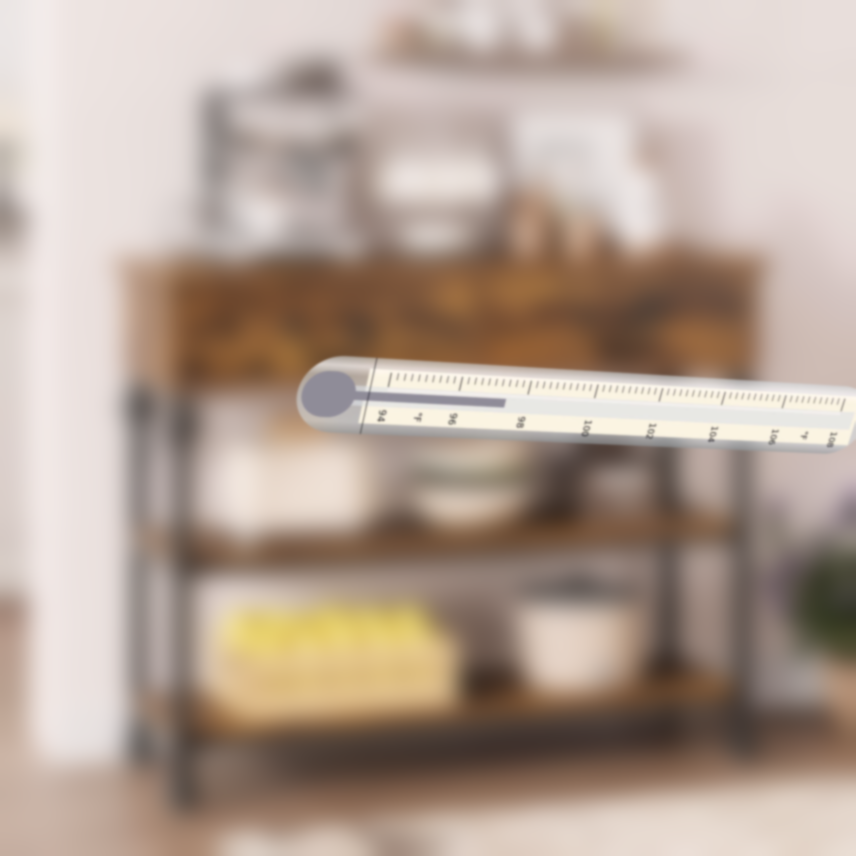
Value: 97.4 °F
